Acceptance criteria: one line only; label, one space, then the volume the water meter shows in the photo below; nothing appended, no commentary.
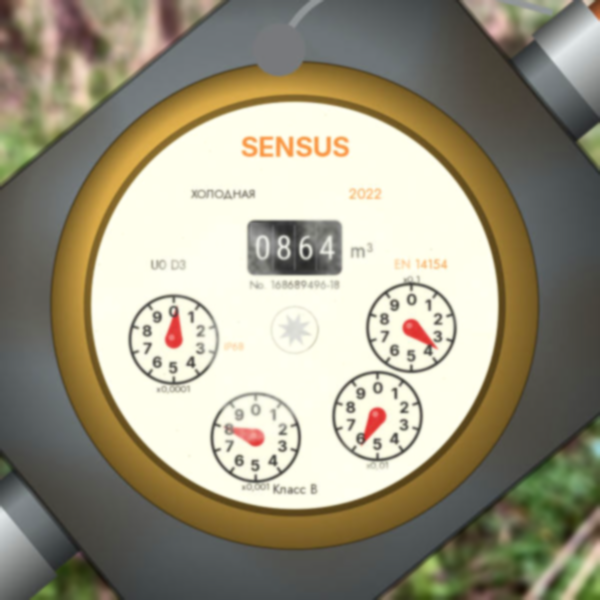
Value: 864.3580 m³
